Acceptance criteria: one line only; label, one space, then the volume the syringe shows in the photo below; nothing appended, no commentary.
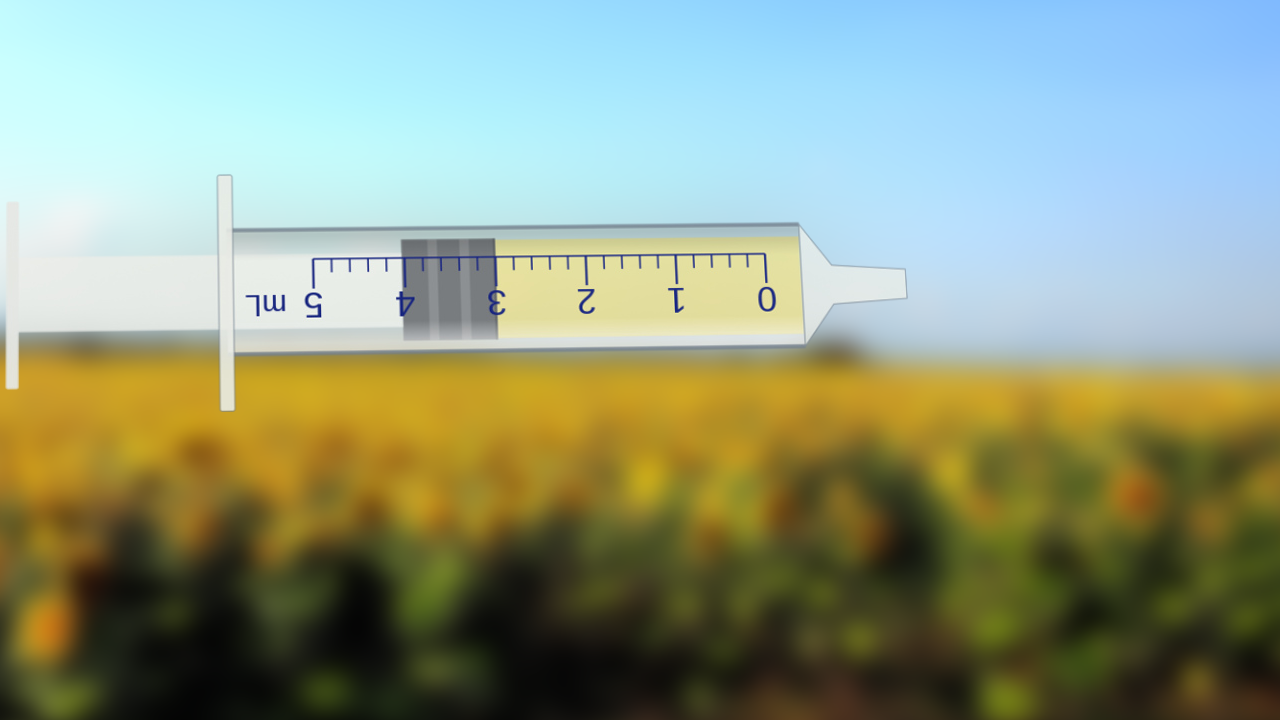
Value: 3 mL
